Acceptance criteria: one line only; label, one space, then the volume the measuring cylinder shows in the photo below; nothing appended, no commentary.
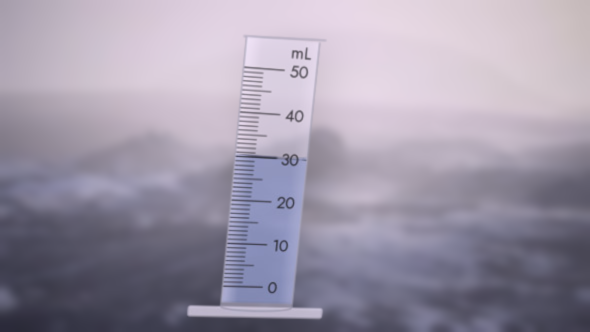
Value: 30 mL
